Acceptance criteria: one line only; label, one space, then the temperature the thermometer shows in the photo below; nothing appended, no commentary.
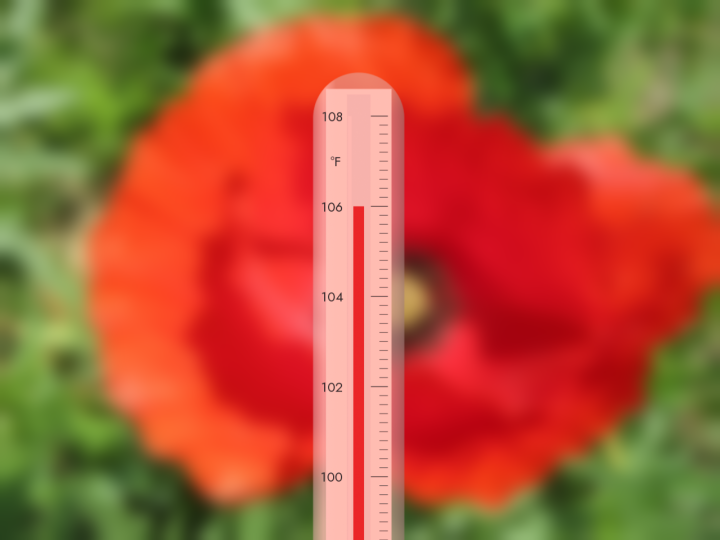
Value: 106 °F
